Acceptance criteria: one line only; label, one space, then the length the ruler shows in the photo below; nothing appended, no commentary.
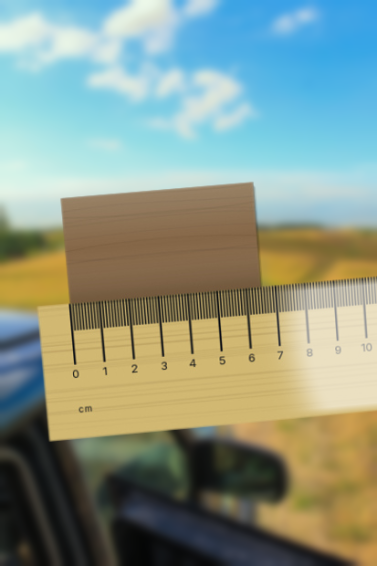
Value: 6.5 cm
